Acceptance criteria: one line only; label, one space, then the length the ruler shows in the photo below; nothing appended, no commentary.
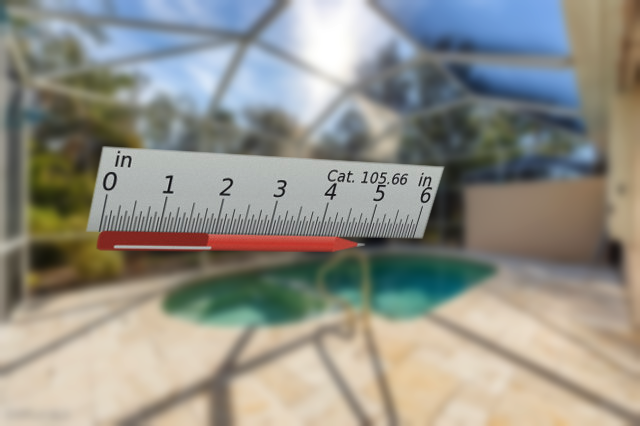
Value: 5 in
